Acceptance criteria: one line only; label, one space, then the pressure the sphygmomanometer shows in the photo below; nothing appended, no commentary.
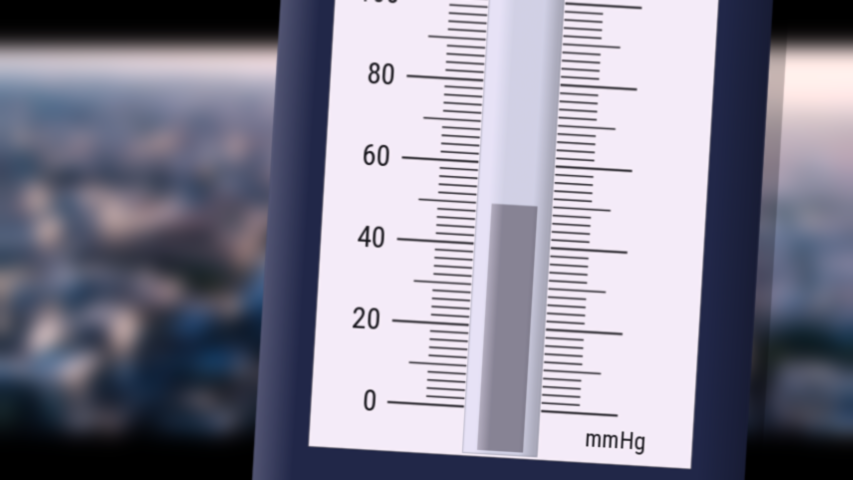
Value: 50 mmHg
